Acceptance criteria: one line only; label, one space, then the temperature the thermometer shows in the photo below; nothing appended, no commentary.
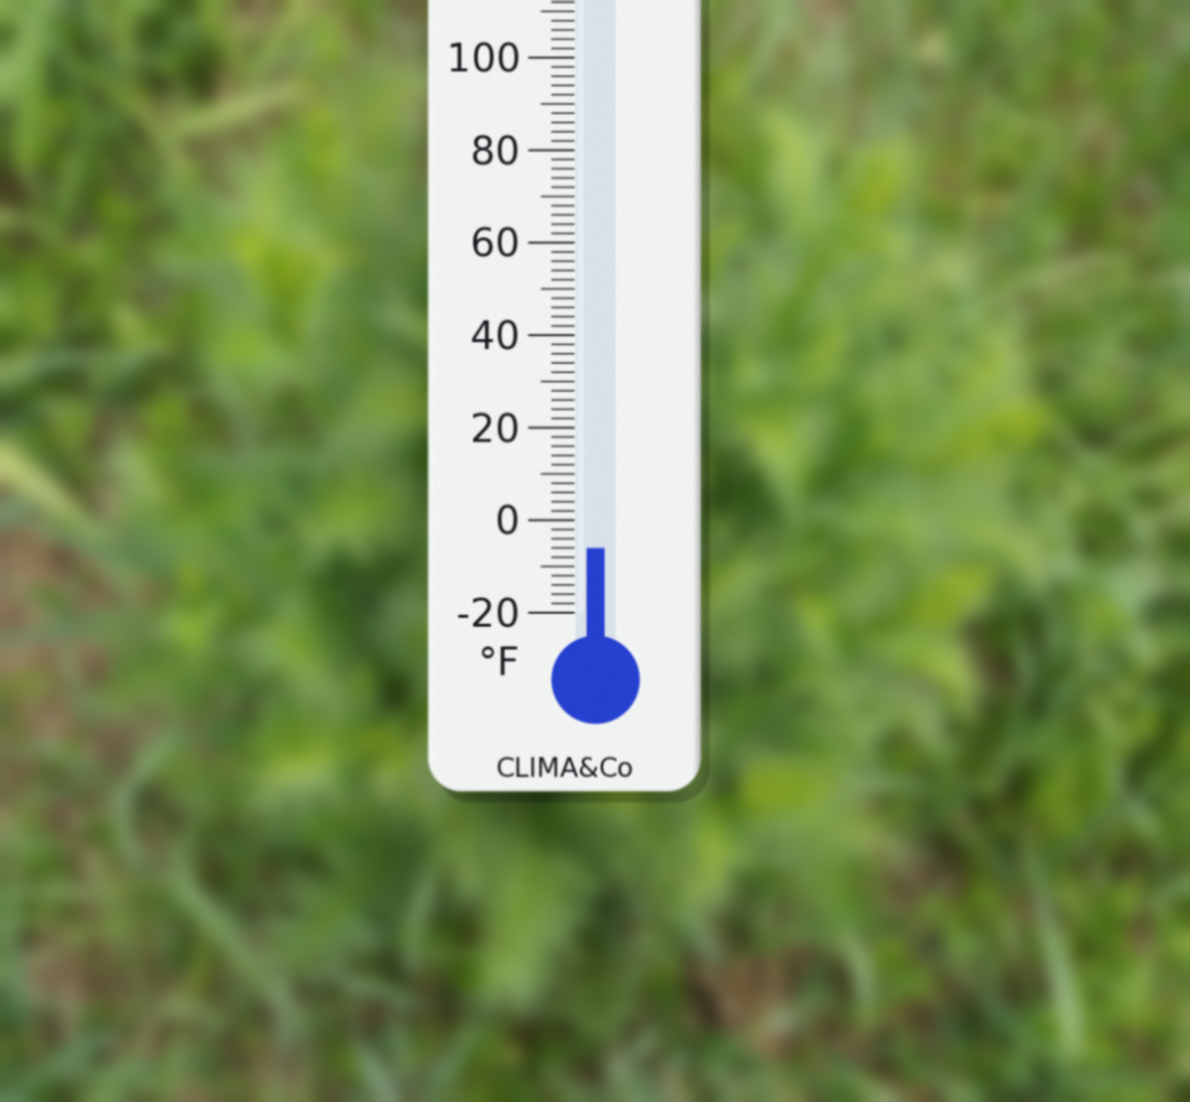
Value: -6 °F
